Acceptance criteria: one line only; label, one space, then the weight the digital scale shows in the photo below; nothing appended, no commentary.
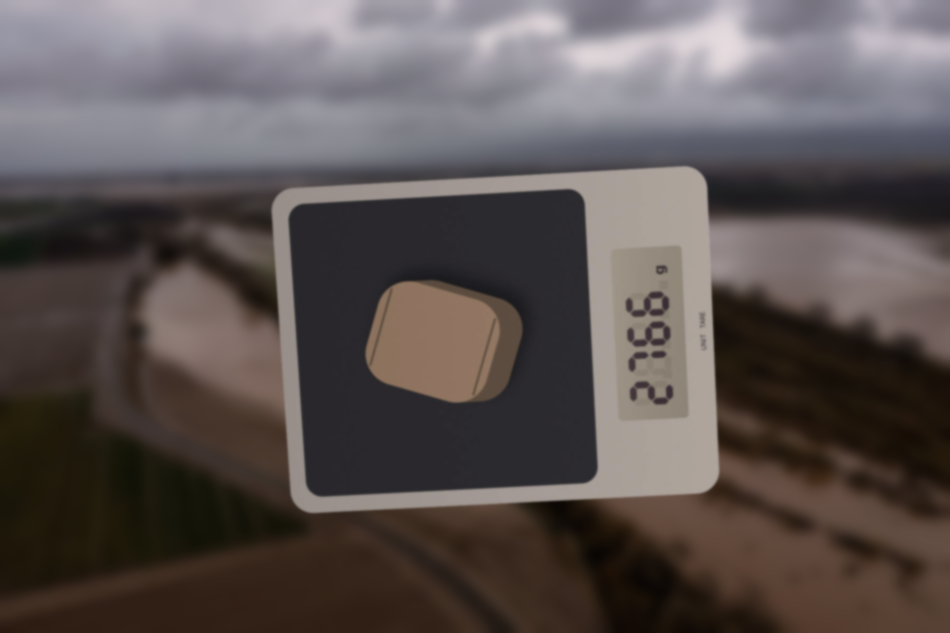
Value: 2766 g
